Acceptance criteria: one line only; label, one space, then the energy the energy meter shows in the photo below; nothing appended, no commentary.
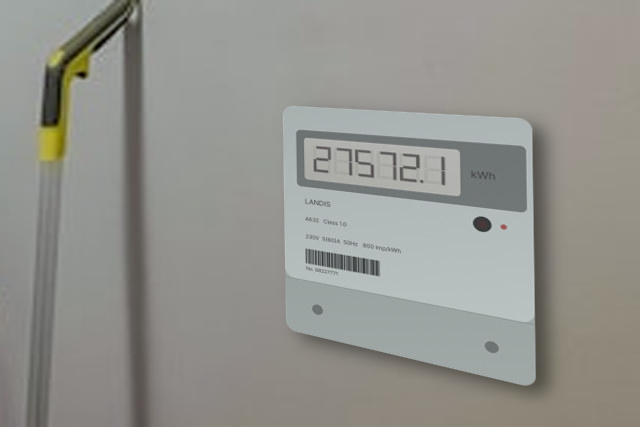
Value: 27572.1 kWh
